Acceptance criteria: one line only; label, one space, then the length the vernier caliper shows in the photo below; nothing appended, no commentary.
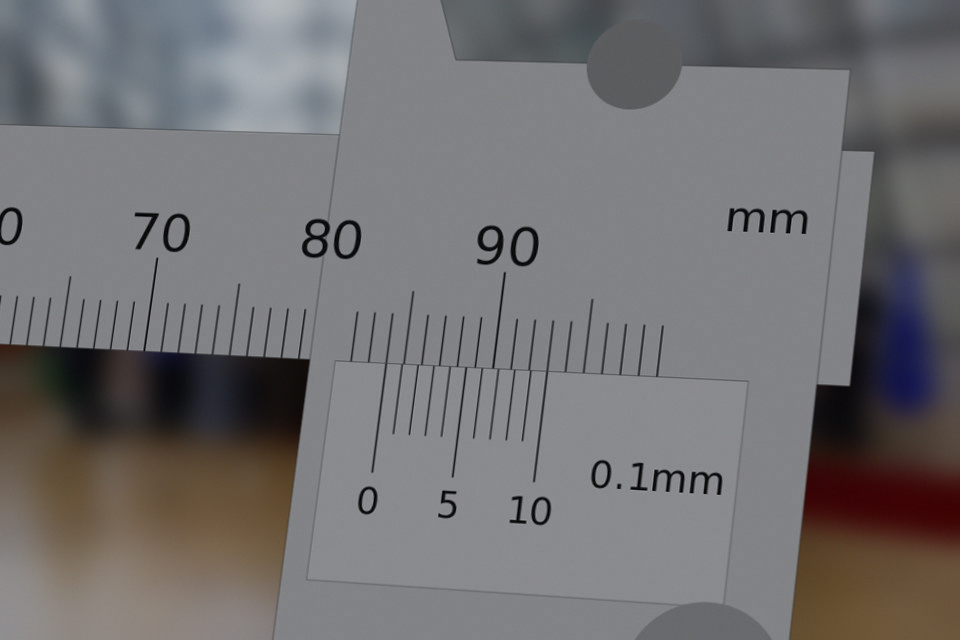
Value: 84.0 mm
